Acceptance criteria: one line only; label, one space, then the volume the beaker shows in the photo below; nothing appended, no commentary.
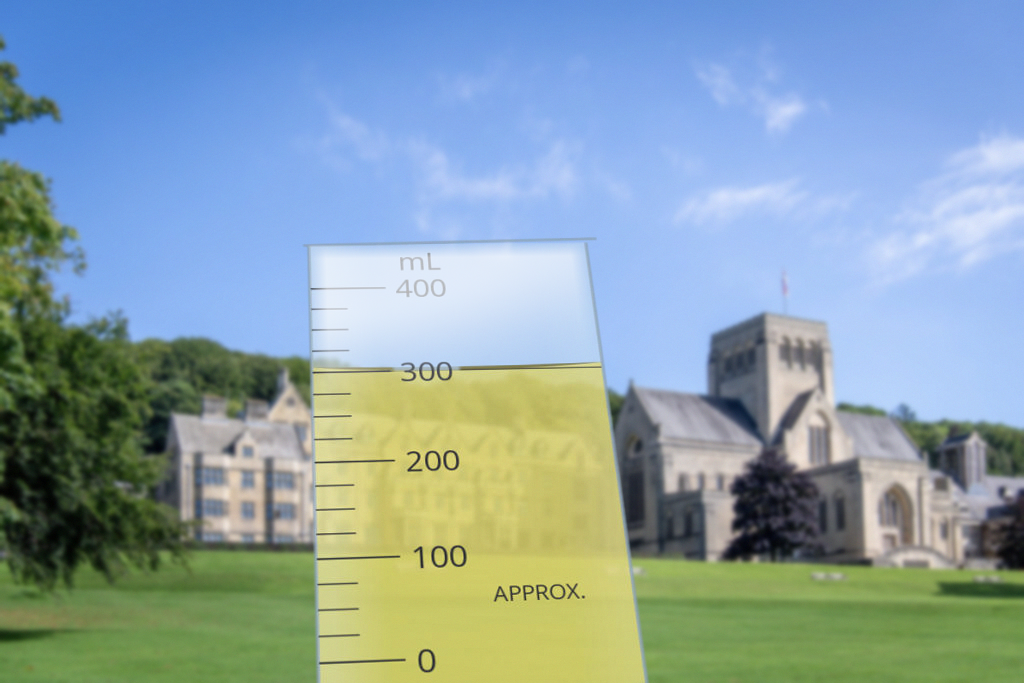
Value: 300 mL
